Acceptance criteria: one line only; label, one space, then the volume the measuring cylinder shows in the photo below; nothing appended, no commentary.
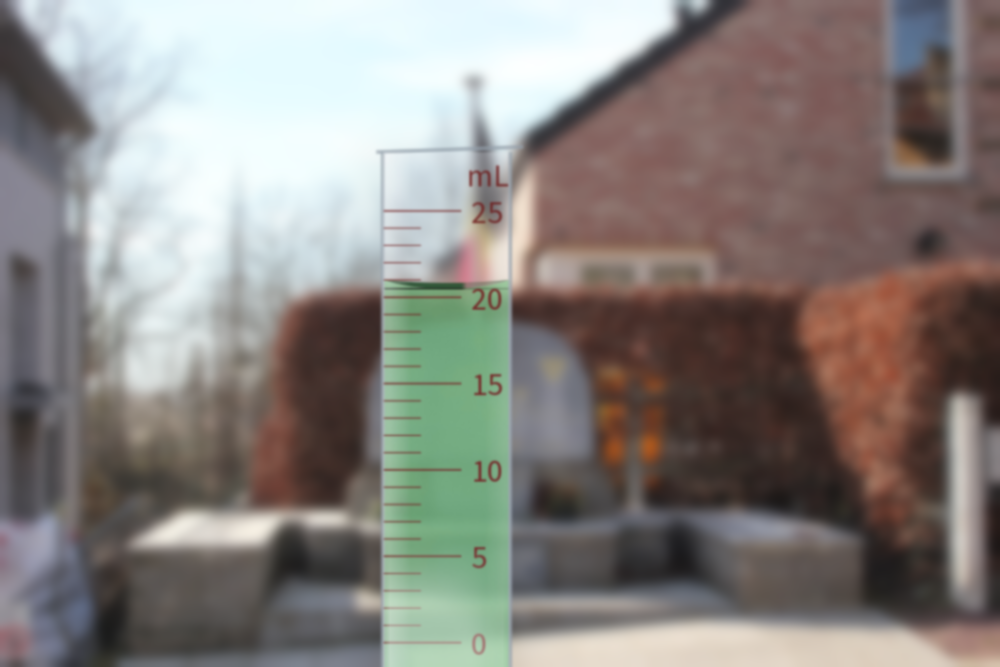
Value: 20.5 mL
